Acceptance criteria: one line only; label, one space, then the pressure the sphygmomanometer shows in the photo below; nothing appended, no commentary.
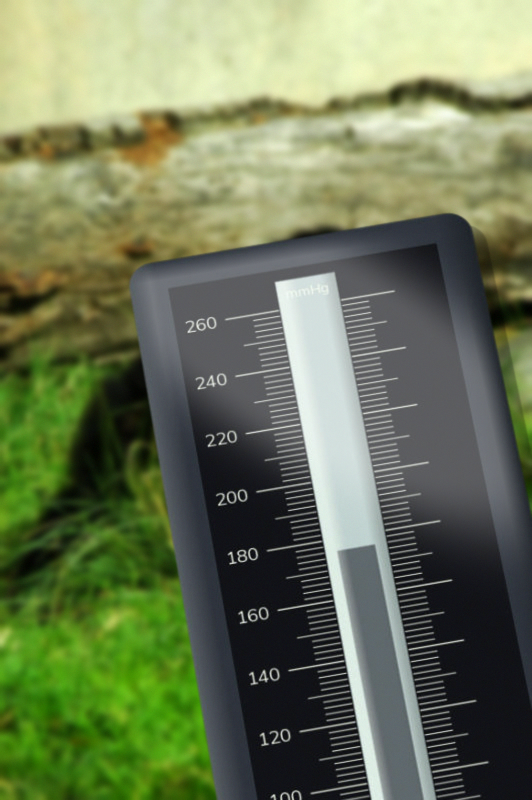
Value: 176 mmHg
